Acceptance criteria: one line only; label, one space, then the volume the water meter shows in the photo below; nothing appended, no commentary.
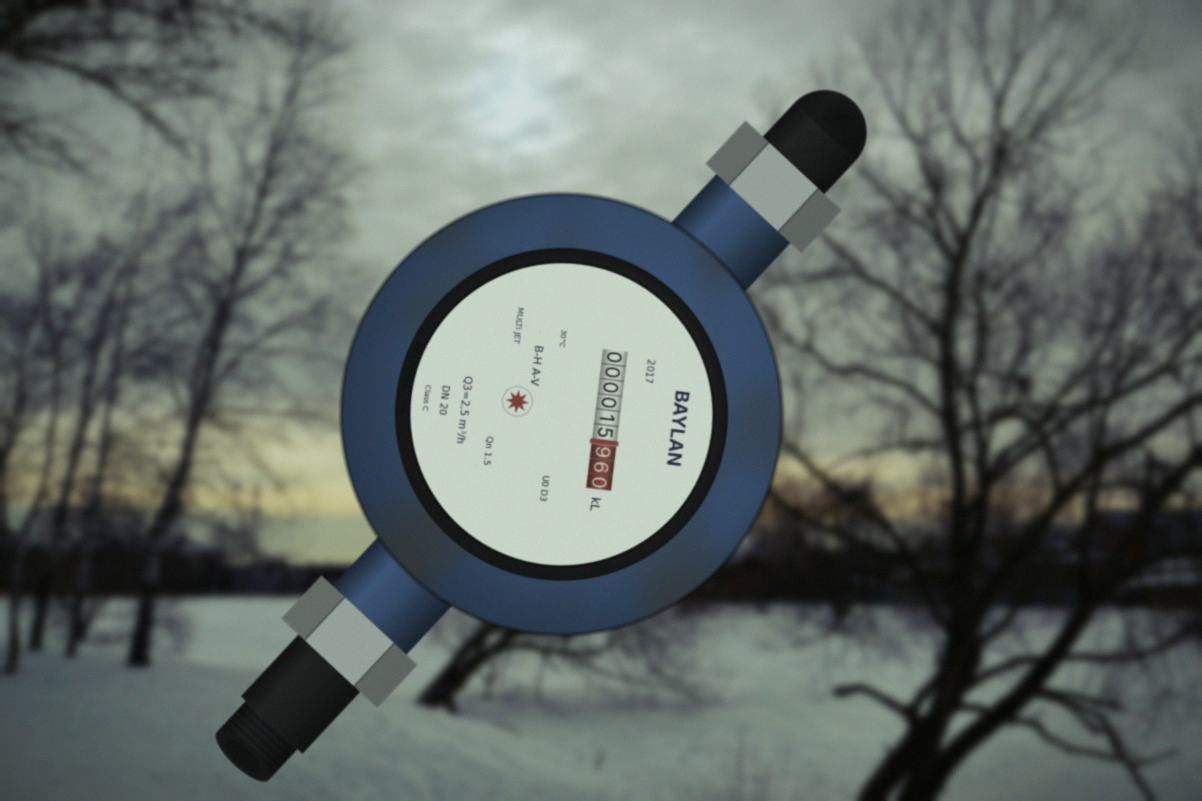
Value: 15.960 kL
